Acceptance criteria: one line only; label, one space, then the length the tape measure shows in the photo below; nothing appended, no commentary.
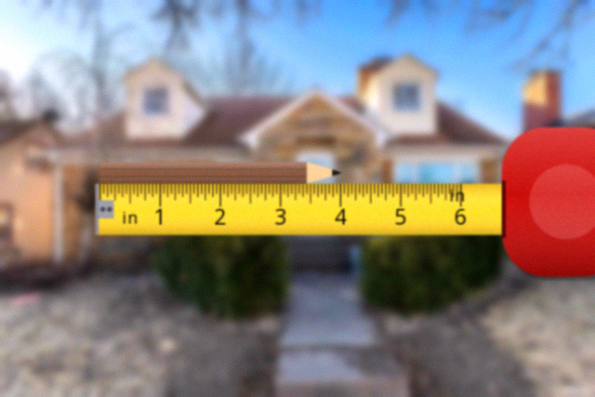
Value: 4 in
